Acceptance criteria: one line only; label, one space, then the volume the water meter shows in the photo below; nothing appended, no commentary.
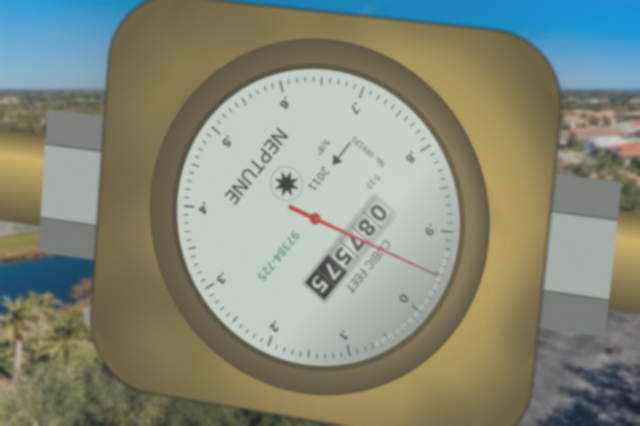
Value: 87574.95 ft³
